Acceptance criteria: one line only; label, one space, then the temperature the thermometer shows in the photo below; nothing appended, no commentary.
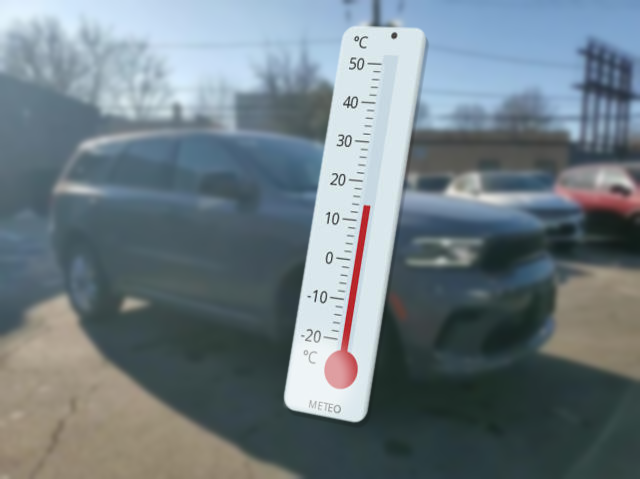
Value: 14 °C
